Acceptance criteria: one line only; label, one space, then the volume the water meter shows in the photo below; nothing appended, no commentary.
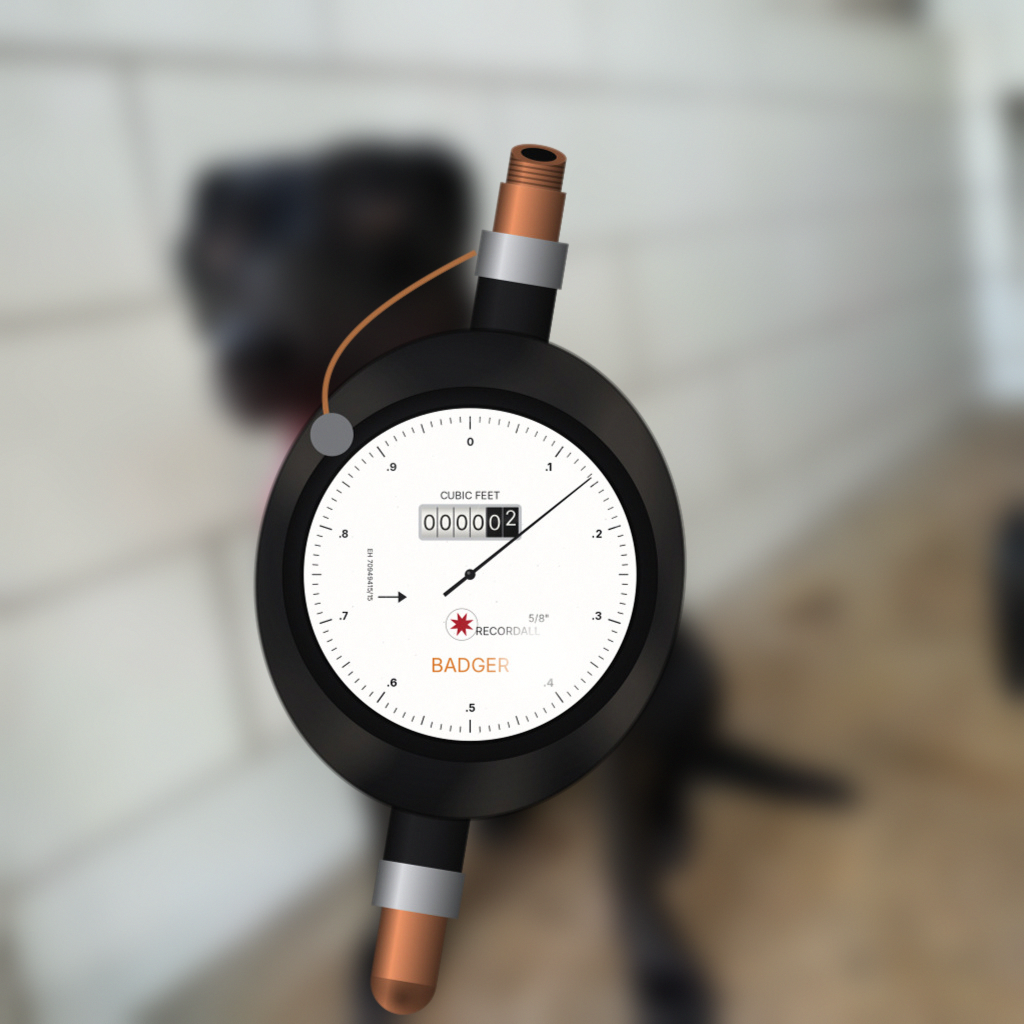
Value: 2.14 ft³
